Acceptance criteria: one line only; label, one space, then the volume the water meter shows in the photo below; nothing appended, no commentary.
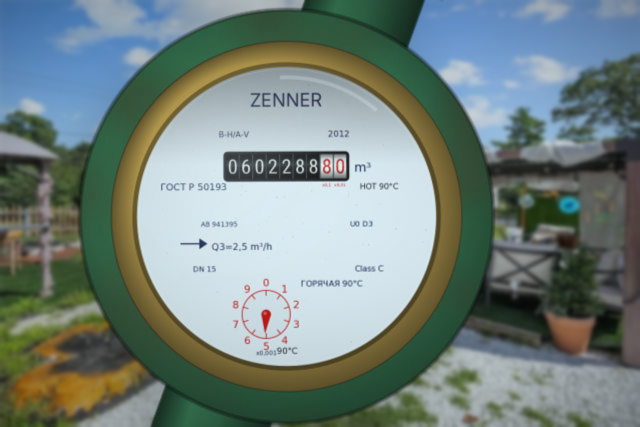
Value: 602288.805 m³
